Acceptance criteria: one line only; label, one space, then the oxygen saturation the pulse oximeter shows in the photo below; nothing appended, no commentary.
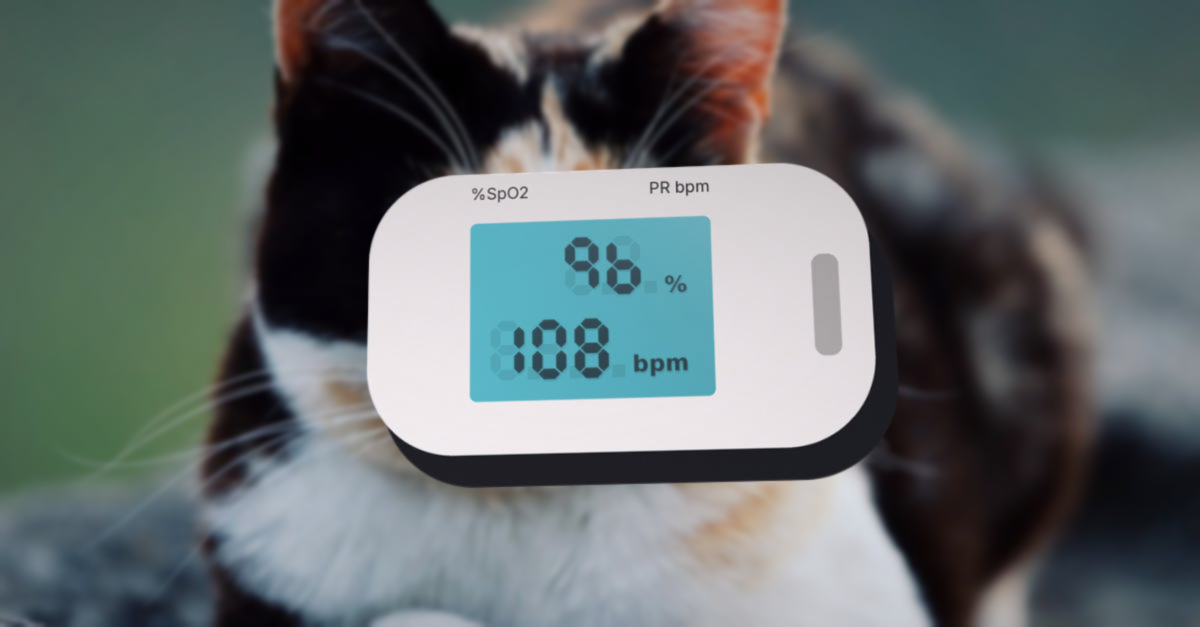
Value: 96 %
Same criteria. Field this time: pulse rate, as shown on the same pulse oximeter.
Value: 108 bpm
